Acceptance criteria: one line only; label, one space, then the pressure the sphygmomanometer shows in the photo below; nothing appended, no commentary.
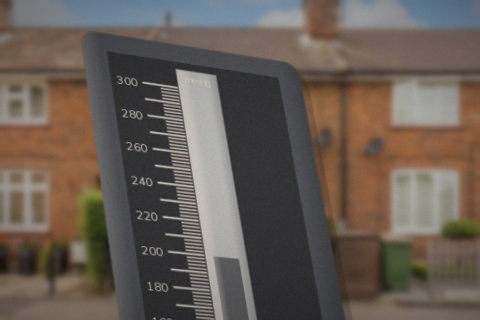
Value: 200 mmHg
